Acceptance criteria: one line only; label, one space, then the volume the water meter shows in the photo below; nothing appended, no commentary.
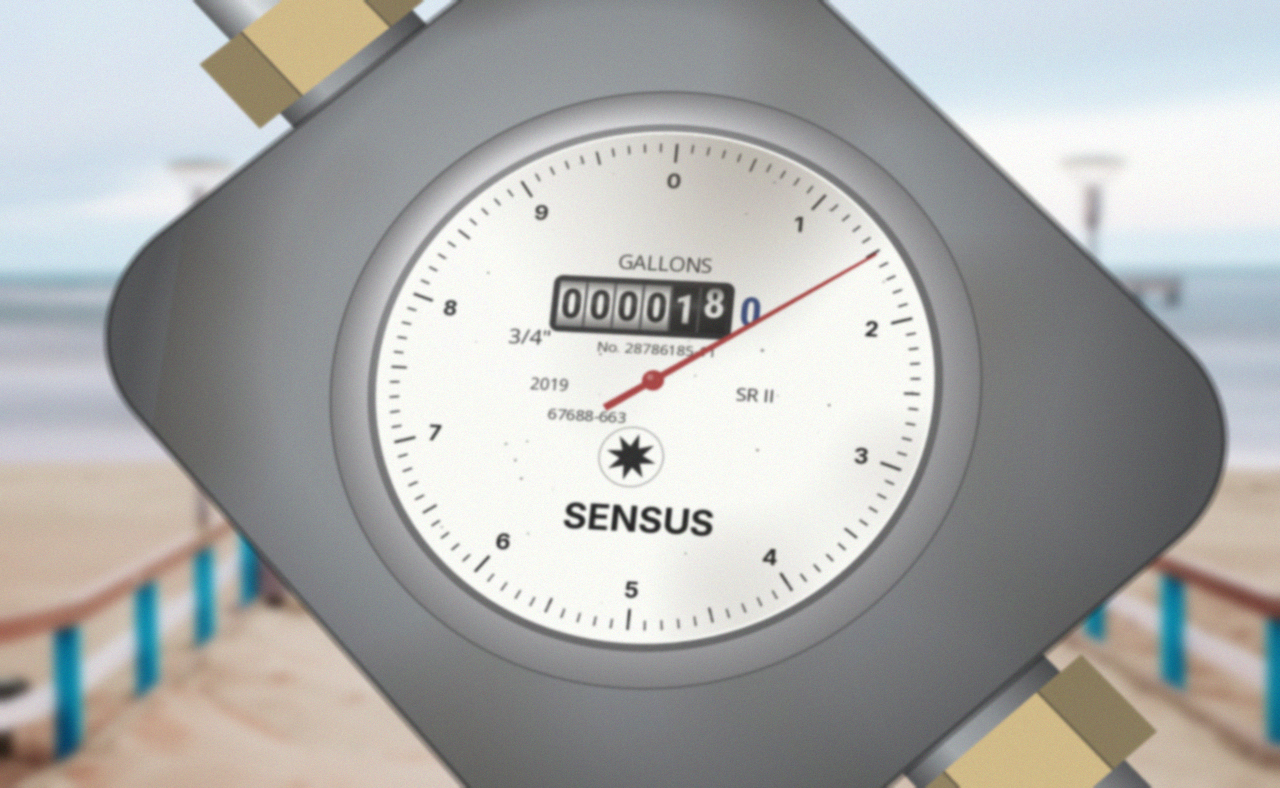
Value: 181.5 gal
